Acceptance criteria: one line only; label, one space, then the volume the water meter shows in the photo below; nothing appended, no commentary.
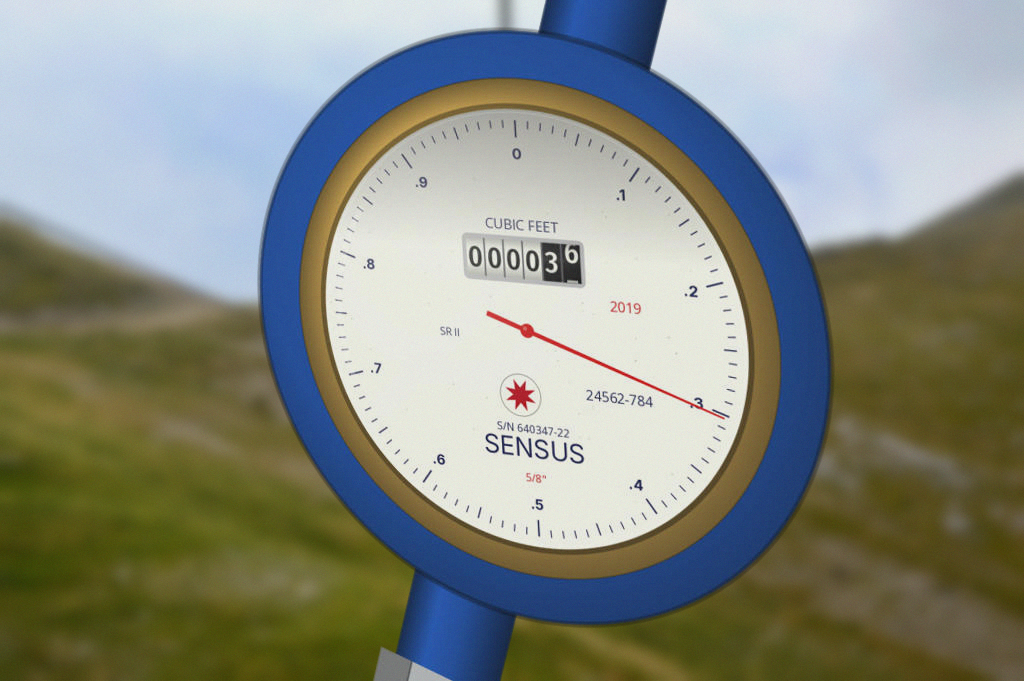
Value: 36.30 ft³
